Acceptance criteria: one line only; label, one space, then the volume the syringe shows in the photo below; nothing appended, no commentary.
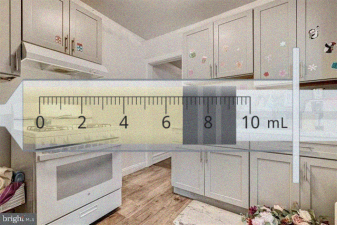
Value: 6.8 mL
